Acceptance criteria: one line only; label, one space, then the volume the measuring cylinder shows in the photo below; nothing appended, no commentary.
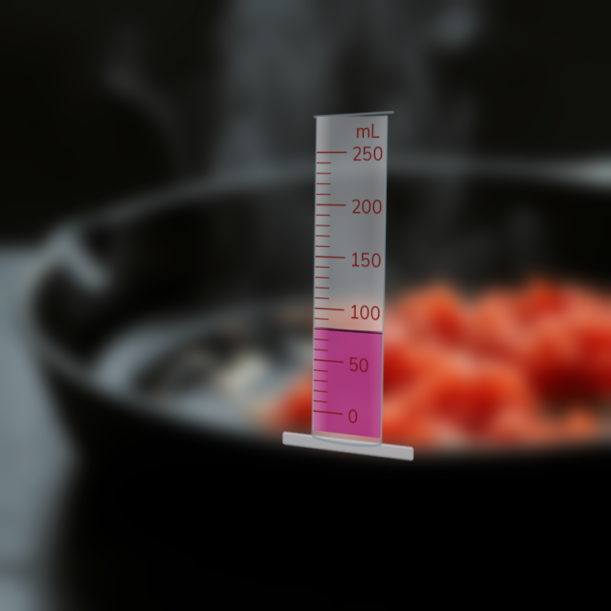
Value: 80 mL
